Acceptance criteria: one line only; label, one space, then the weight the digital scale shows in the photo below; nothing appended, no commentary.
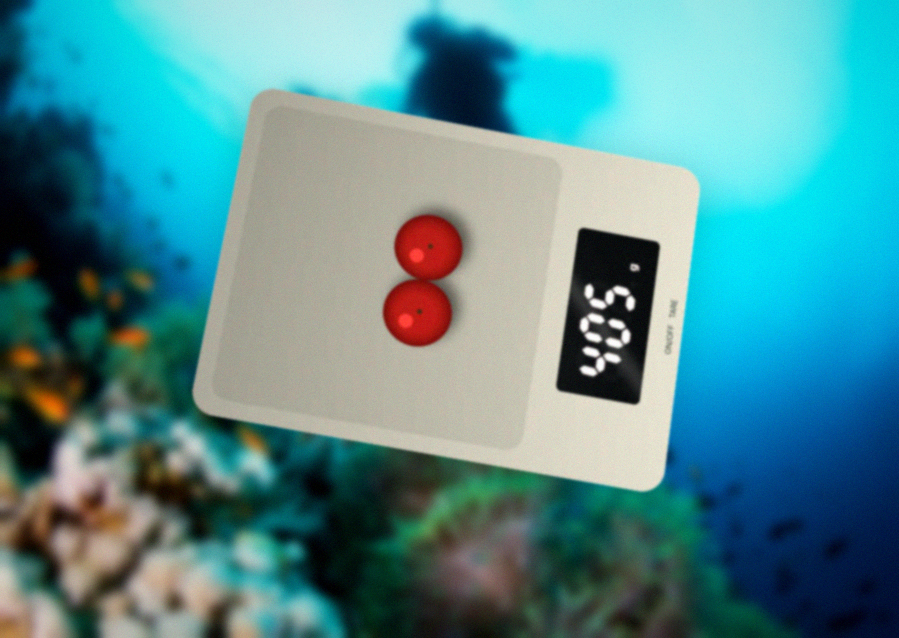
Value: 405 g
